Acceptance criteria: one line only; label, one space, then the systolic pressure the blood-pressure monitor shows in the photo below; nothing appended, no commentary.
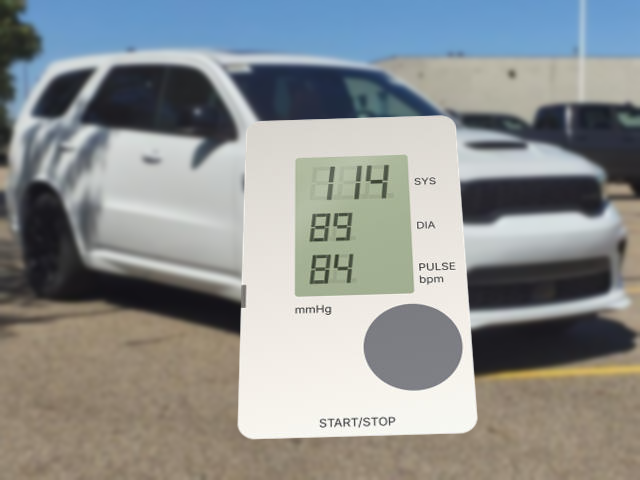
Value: 114 mmHg
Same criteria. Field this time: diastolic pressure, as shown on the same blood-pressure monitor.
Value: 89 mmHg
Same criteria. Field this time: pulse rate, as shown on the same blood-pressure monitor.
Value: 84 bpm
